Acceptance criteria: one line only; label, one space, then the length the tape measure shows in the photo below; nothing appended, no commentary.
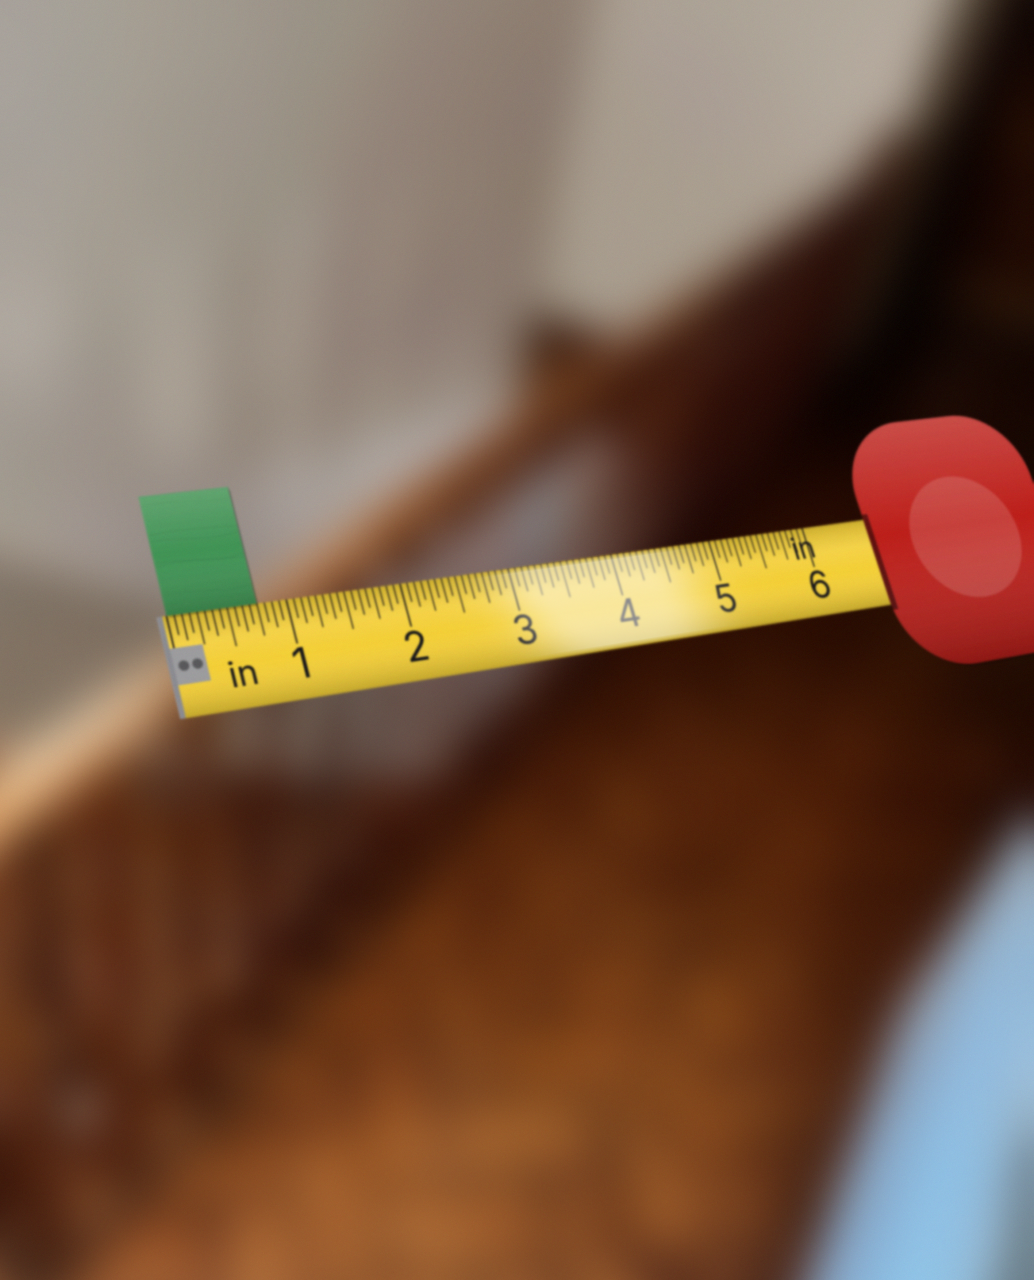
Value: 0.75 in
